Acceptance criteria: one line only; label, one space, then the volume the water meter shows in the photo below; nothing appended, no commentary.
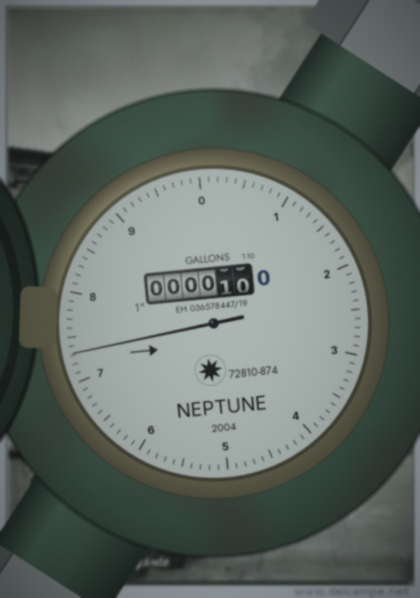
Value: 97.3 gal
